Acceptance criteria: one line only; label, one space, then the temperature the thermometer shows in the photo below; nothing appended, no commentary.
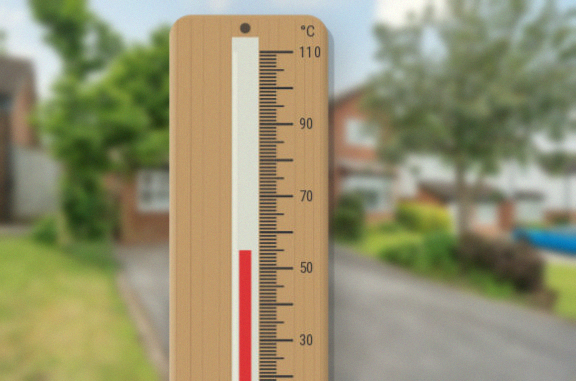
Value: 55 °C
